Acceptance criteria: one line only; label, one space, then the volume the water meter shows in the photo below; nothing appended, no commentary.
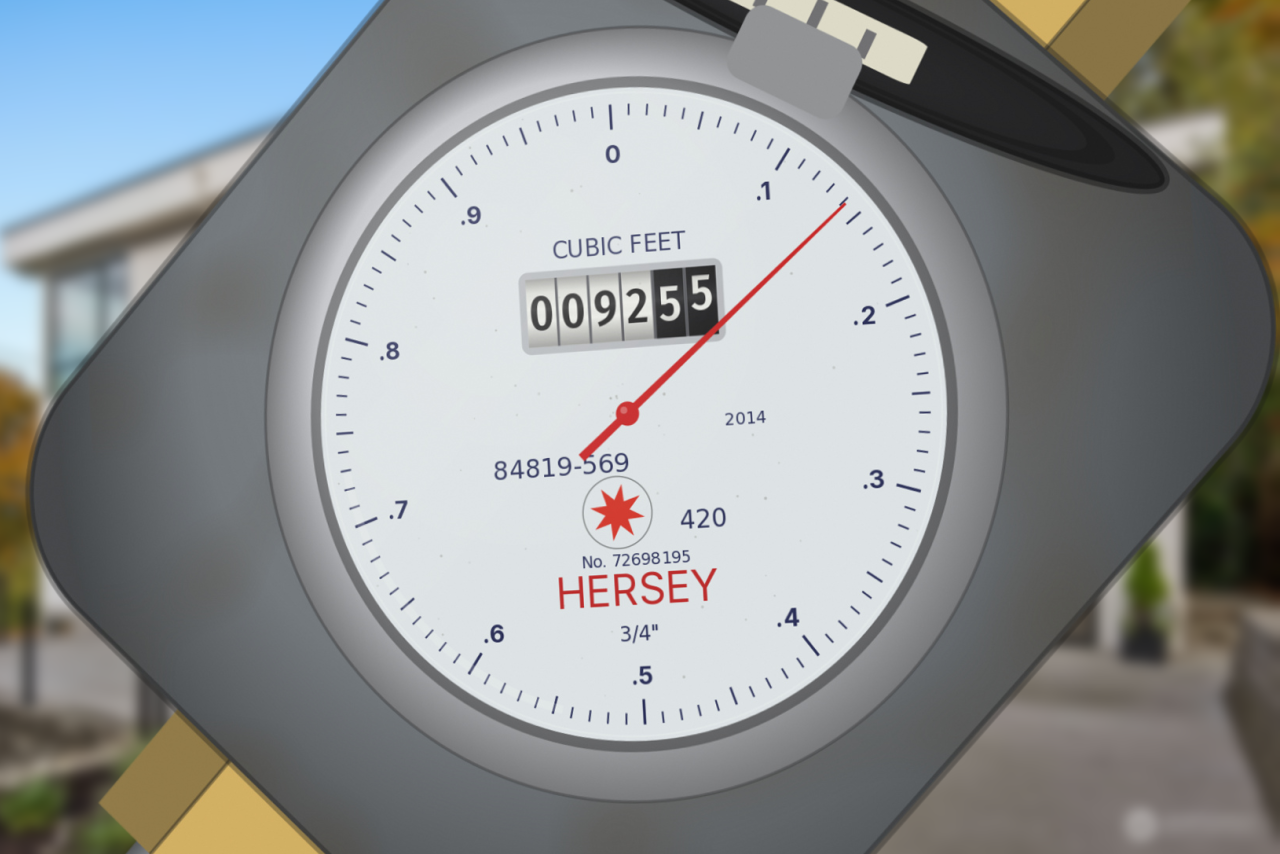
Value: 9255.14 ft³
